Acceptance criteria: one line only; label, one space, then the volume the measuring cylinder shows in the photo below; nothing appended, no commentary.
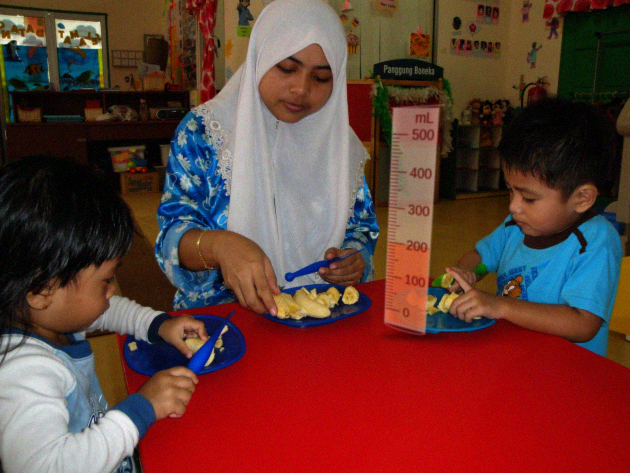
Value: 200 mL
